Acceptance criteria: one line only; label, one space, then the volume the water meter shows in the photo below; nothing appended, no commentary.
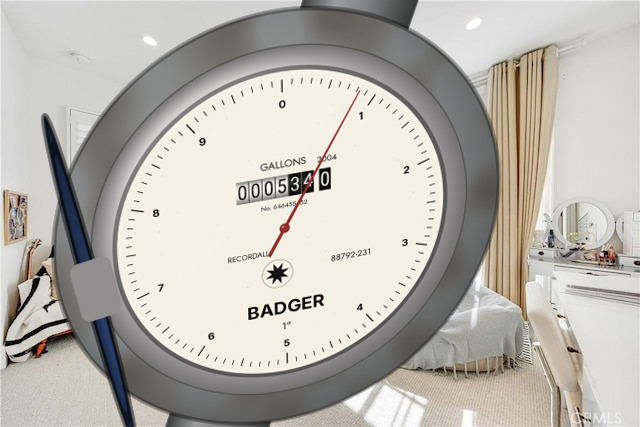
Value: 5340.8 gal
